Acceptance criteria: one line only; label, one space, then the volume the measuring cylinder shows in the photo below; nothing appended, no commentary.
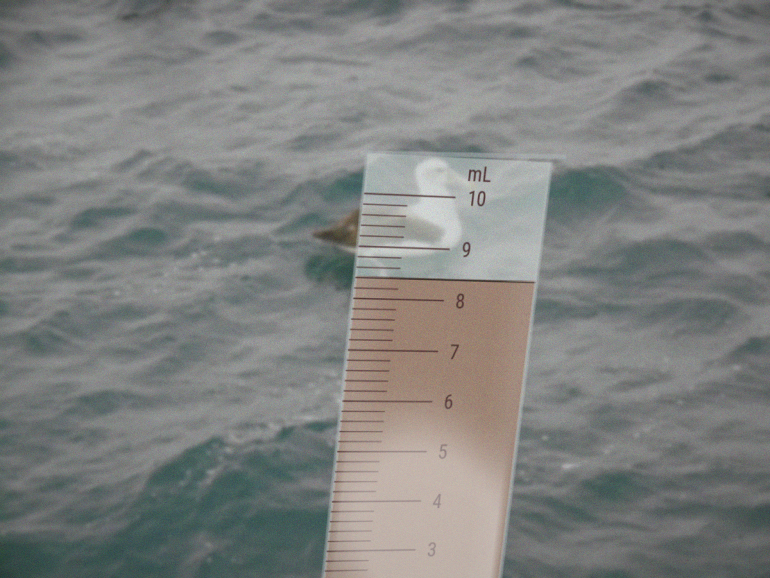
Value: 8.4 mL
